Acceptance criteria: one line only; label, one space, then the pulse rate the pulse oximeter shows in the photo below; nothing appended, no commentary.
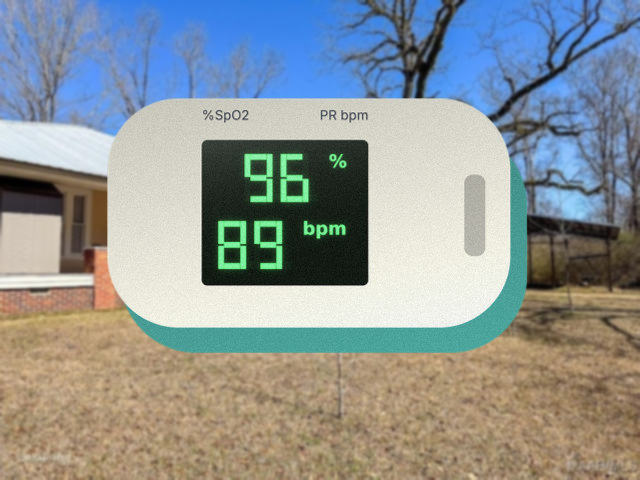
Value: 89 bpm
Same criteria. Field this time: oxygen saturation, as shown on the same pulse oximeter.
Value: 96 %
